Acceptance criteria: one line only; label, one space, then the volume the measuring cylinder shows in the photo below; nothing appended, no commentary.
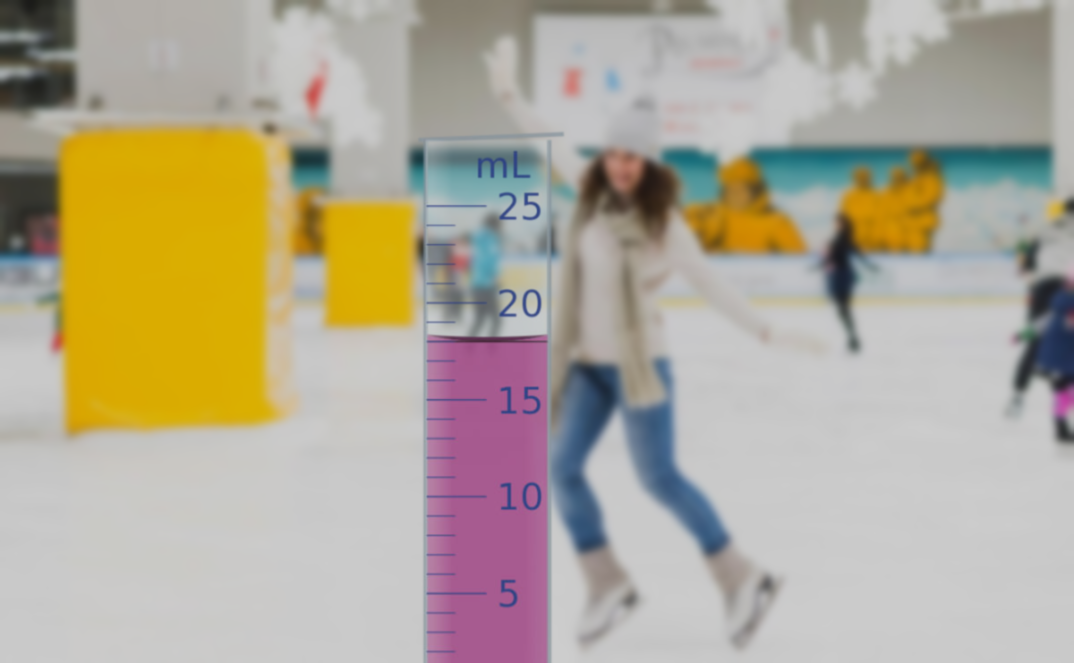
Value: 18 mL
